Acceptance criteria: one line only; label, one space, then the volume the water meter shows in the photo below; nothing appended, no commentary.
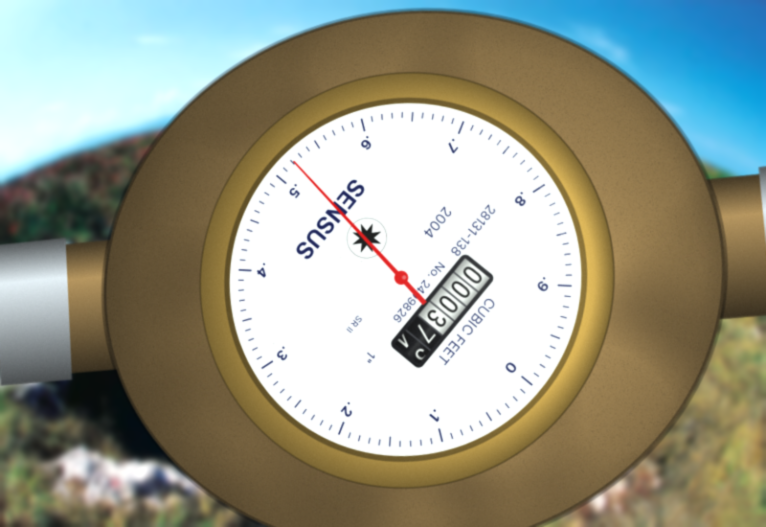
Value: 373.52 ft³
